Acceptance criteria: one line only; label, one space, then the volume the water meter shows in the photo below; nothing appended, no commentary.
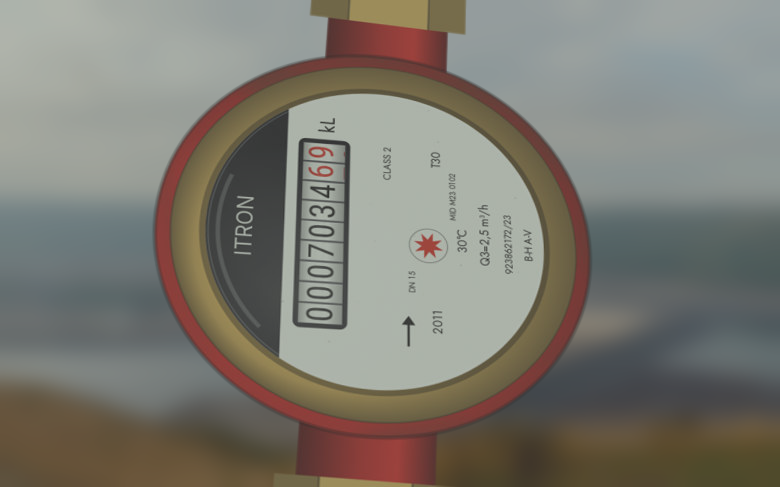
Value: 7034.69 kL
